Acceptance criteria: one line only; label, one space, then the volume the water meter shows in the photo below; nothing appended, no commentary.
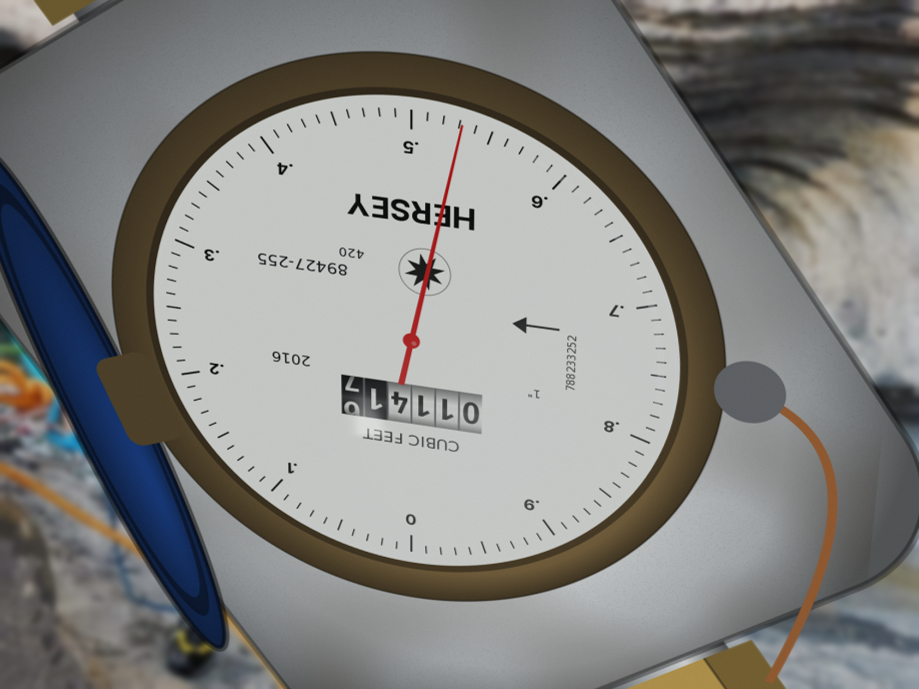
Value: 11416.53 ft³
